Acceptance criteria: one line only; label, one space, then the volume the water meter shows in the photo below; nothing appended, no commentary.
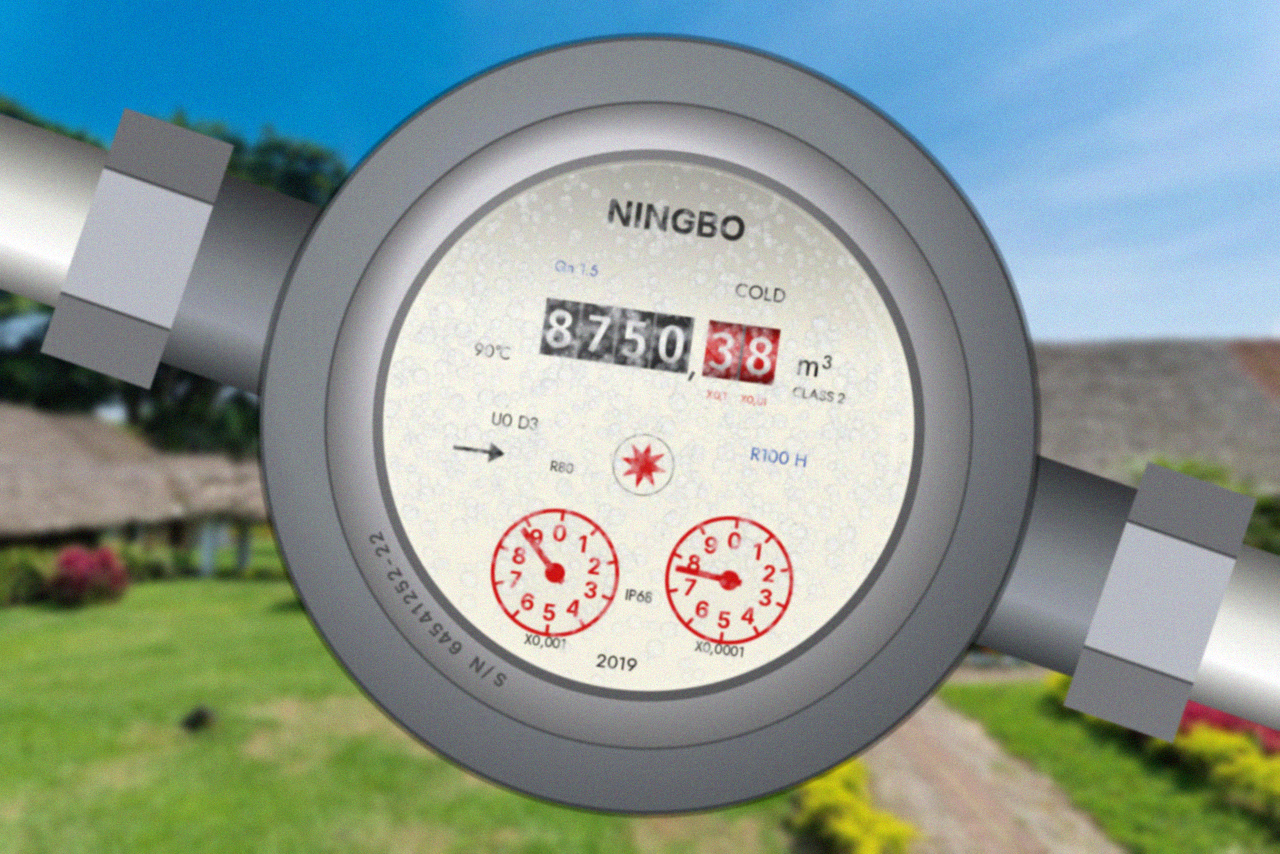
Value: 8750.3887 m³
